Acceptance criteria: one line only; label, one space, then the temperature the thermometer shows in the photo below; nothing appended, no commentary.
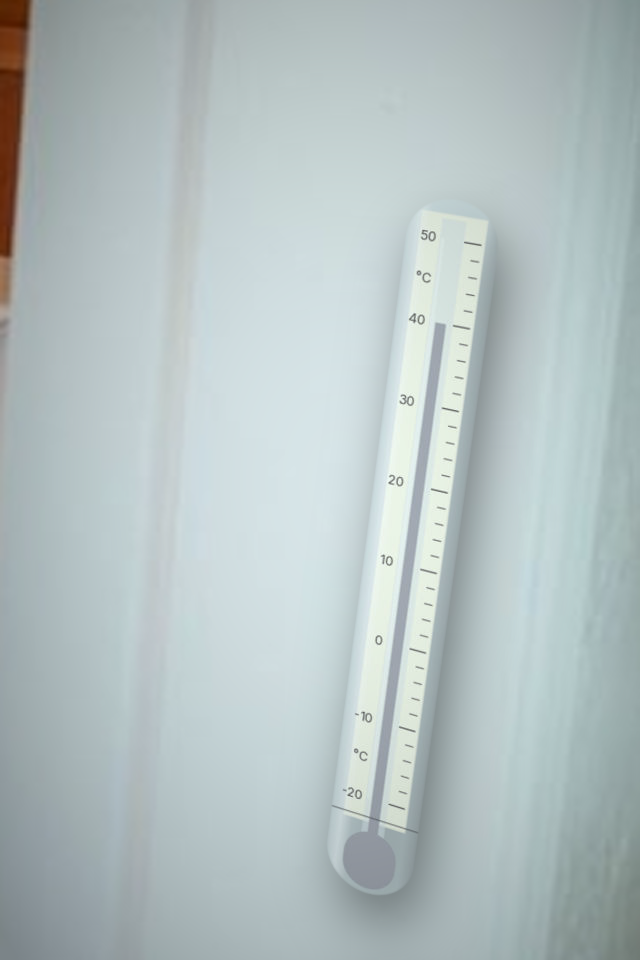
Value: 40 °C
